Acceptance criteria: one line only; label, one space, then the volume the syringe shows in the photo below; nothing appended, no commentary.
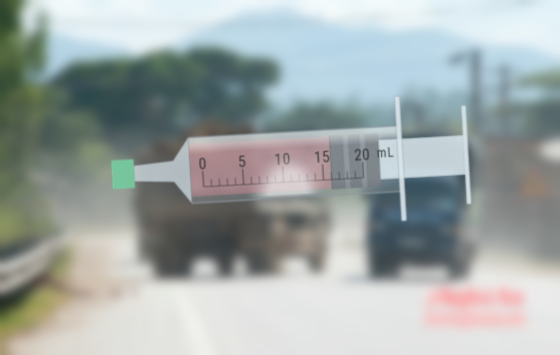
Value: 16 mL
